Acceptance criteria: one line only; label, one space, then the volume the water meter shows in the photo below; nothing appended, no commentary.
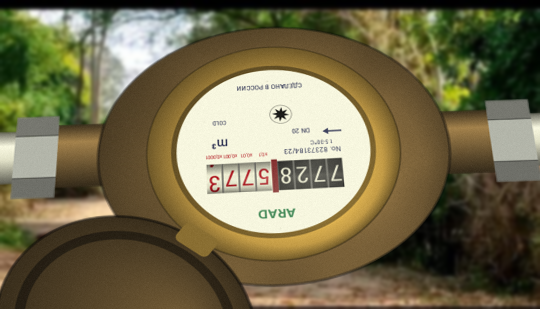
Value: 7728.5773 m³
